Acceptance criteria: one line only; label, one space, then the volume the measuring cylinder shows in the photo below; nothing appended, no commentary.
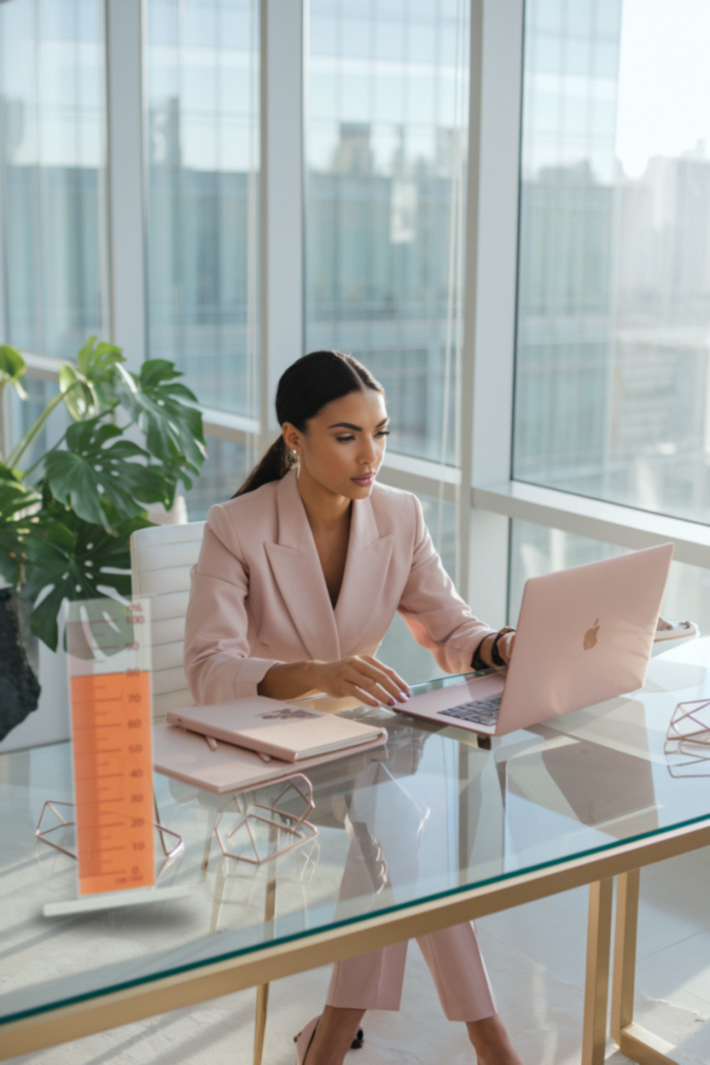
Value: 80 mL
